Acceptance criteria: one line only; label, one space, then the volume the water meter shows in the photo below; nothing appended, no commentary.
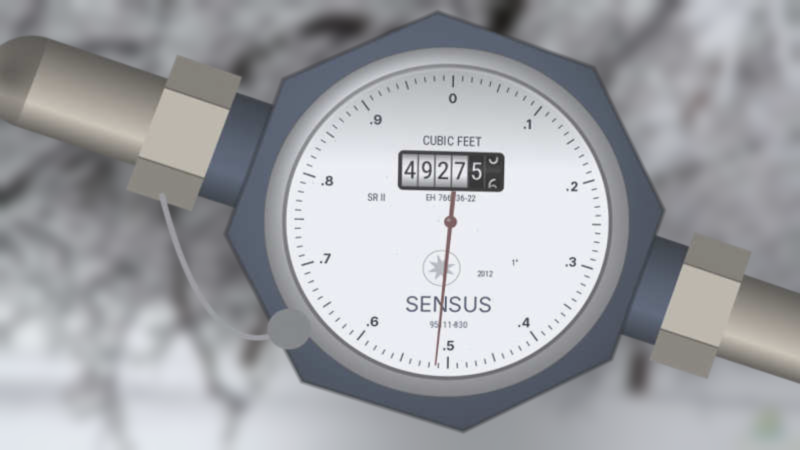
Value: 492755.51 ft³
